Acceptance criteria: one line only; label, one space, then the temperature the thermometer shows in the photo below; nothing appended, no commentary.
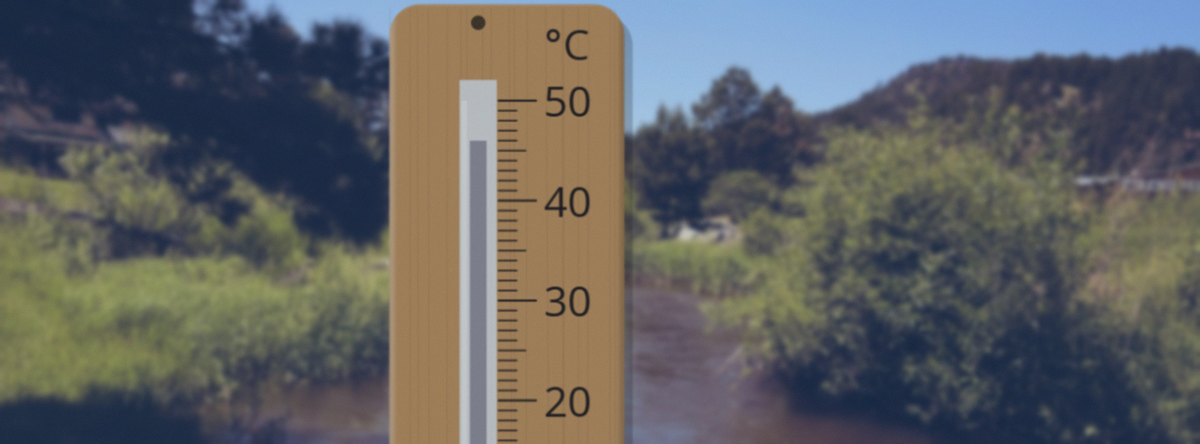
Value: 46 °C
